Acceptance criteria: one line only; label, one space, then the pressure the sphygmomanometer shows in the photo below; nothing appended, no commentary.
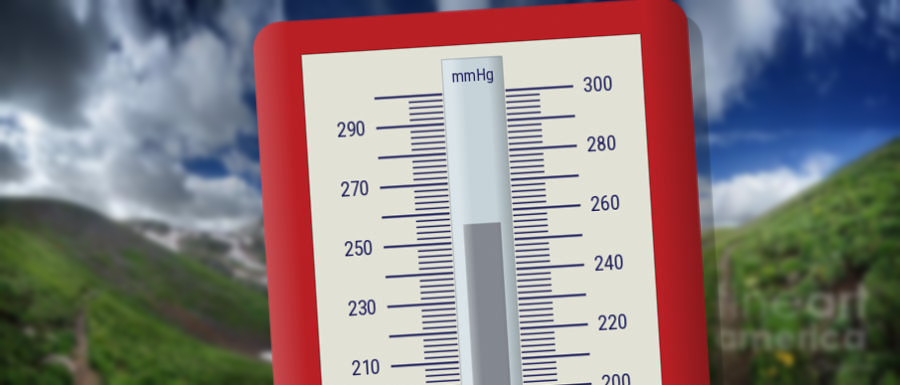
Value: 256 mmHg
